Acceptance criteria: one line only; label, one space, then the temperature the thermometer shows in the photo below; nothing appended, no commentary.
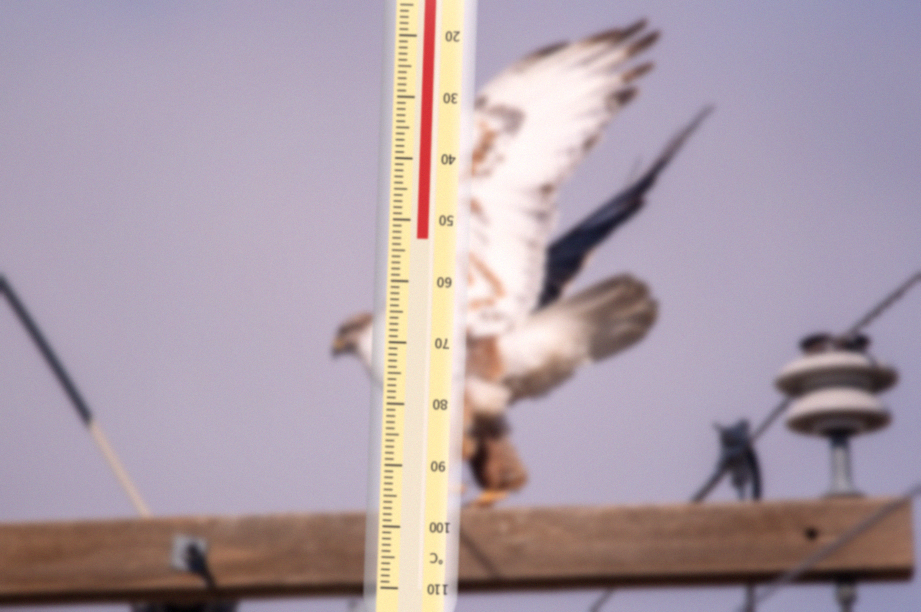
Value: 53 °C
